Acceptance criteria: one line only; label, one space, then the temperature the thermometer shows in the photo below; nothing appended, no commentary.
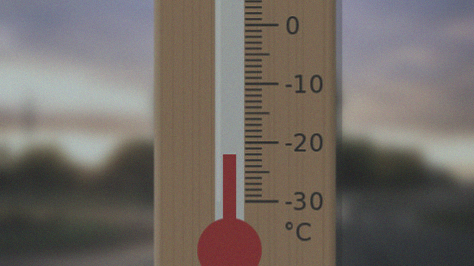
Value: -22 °C
